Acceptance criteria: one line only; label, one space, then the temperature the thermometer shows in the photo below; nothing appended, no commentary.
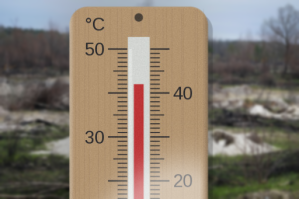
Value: 42 °C
